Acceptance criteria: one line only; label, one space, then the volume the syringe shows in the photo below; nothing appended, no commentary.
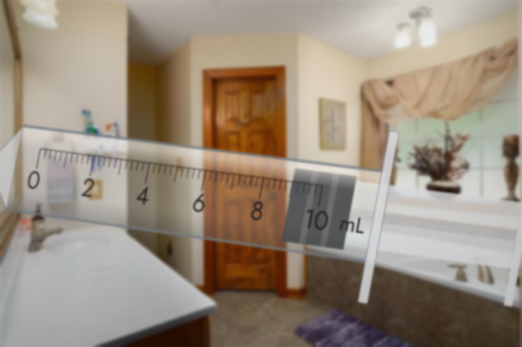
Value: 9 mL
